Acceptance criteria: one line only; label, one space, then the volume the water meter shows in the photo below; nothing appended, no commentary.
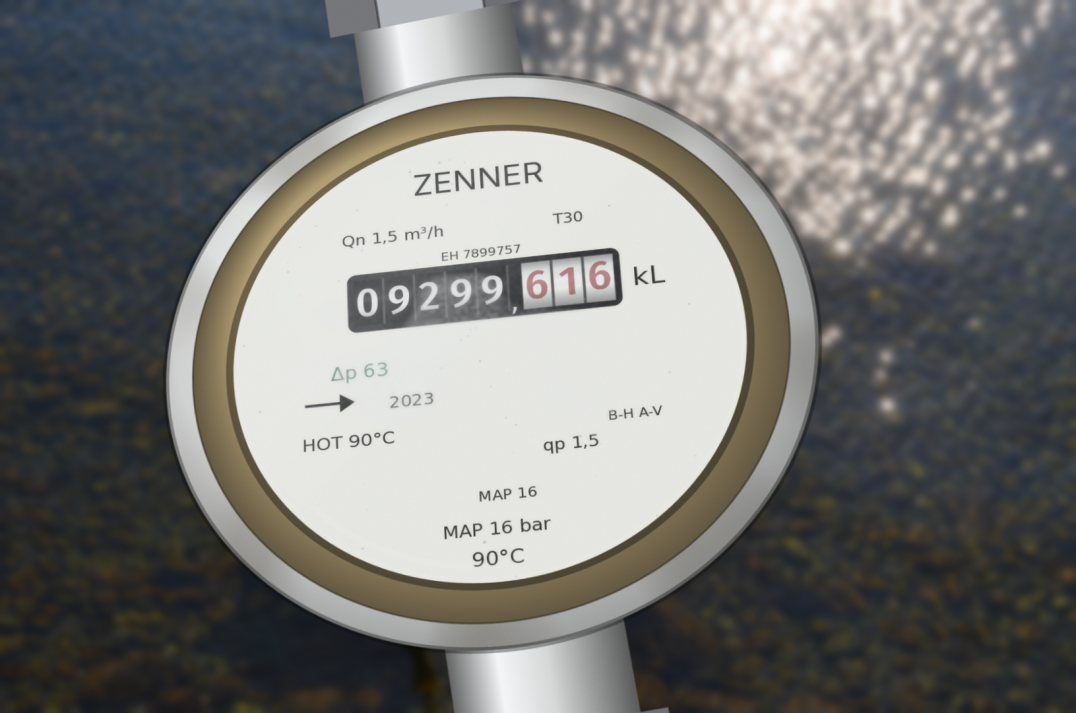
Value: 9299.616 kL
